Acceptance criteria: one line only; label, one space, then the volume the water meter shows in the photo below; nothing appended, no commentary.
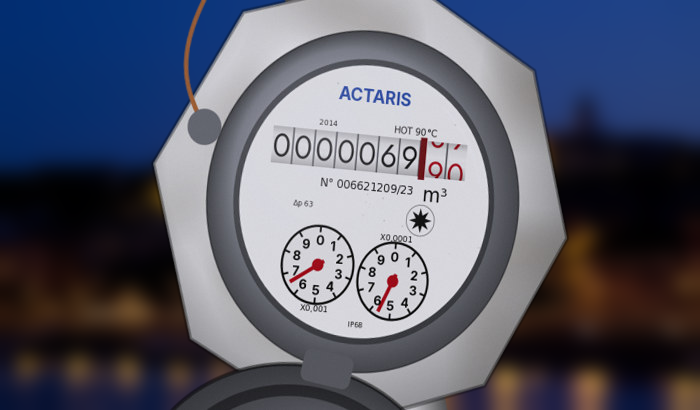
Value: 69.8965 m³
